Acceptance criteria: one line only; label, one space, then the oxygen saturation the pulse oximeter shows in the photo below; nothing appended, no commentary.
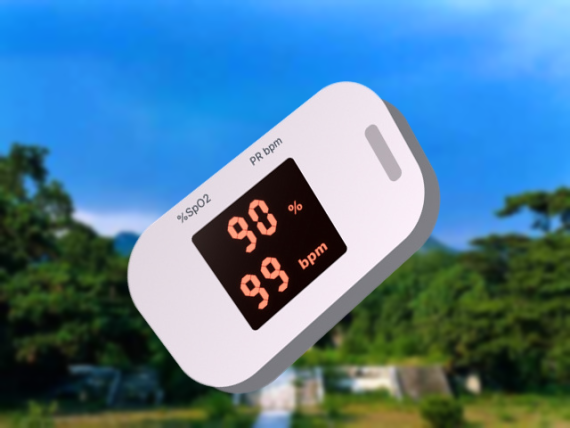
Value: 90 %
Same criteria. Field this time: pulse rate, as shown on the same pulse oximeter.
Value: 99 bpm
